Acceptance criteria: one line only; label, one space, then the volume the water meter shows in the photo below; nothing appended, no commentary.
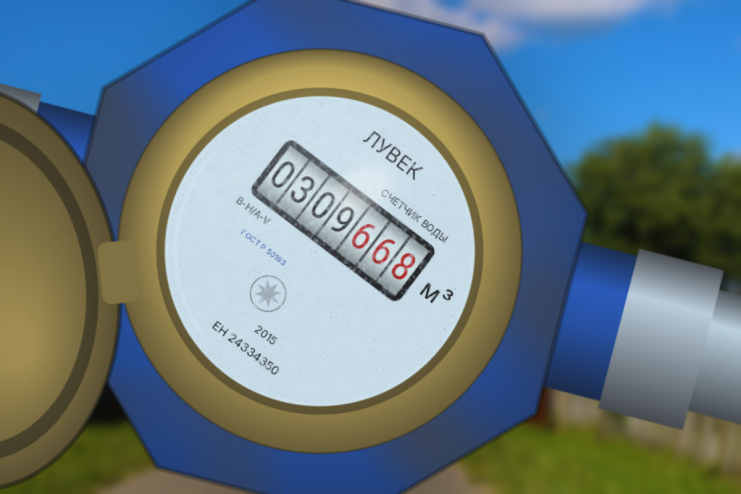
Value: 309.668 m³
